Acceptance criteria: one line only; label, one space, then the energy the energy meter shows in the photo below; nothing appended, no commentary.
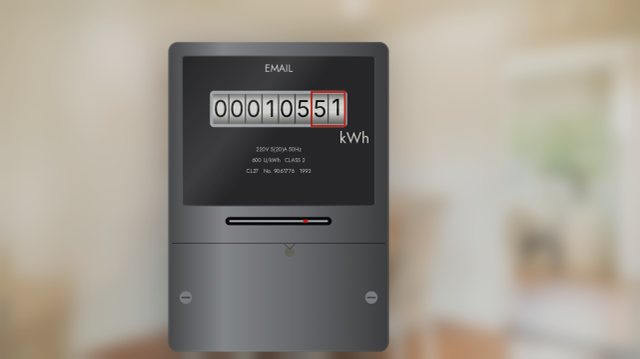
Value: 105.51 kWh
